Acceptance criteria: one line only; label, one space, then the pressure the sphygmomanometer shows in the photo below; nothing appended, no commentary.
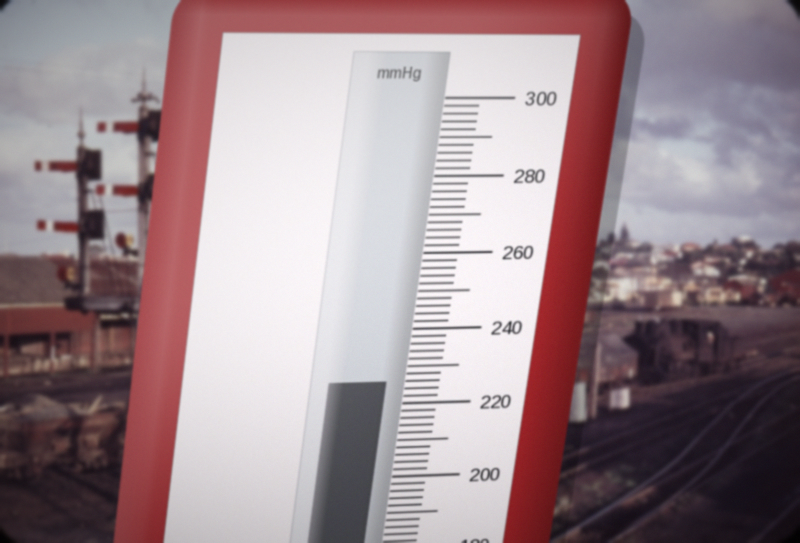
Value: 226 mmHg
